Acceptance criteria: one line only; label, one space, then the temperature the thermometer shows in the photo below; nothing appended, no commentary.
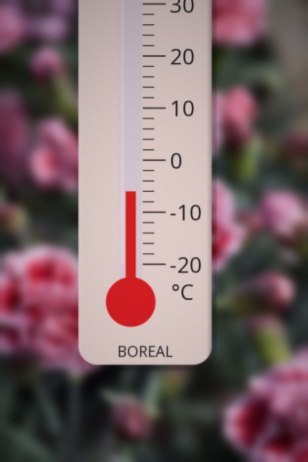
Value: -6 °C
